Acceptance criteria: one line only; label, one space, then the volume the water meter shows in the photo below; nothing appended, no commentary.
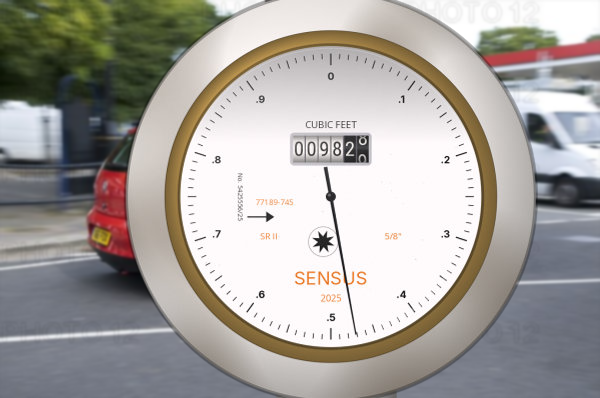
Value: 9828.47 ft³
